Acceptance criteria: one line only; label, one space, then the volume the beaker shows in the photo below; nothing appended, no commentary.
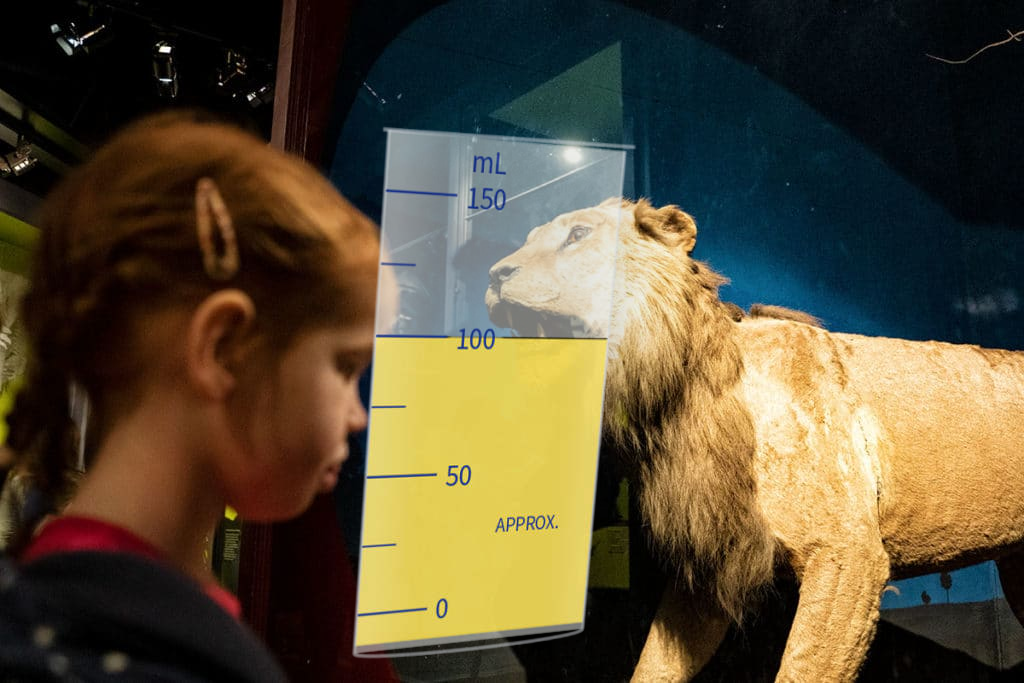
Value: 100 mL
